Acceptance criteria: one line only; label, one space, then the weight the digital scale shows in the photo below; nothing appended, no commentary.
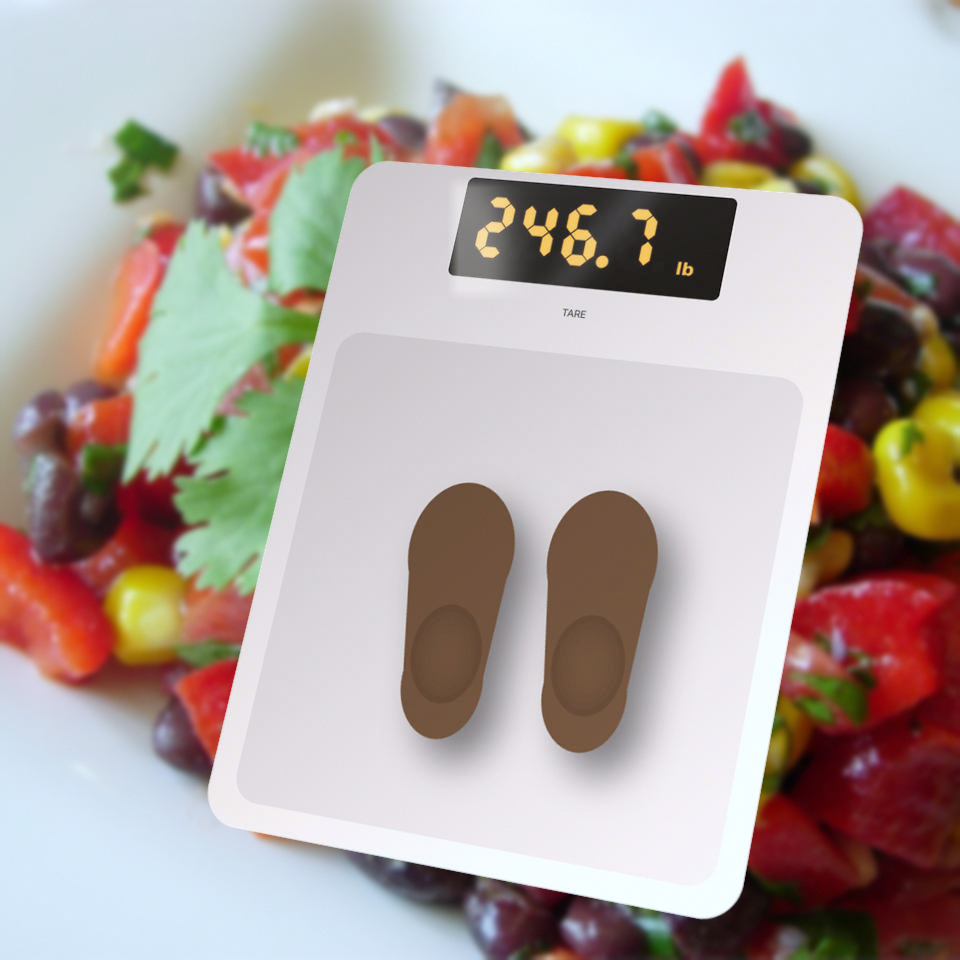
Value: 246.7 lb
